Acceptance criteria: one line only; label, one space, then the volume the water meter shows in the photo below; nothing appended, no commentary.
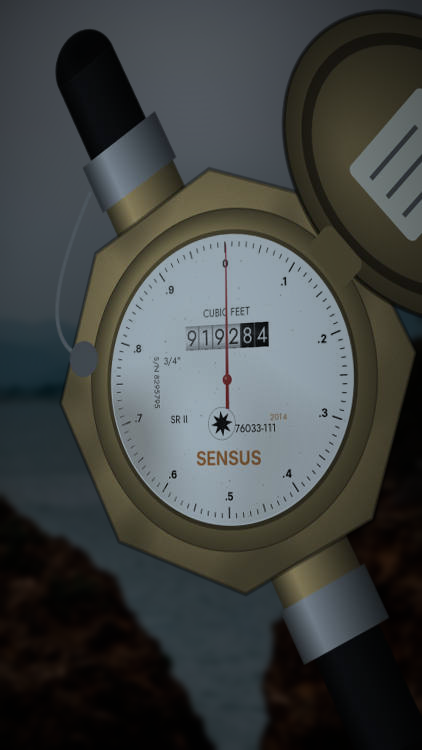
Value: 919284.00 ft³
